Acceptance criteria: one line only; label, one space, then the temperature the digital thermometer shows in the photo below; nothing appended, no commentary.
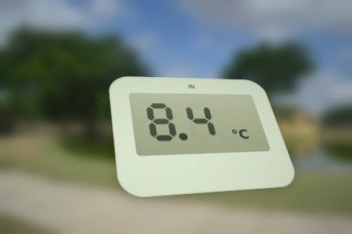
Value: 8.4 °C
